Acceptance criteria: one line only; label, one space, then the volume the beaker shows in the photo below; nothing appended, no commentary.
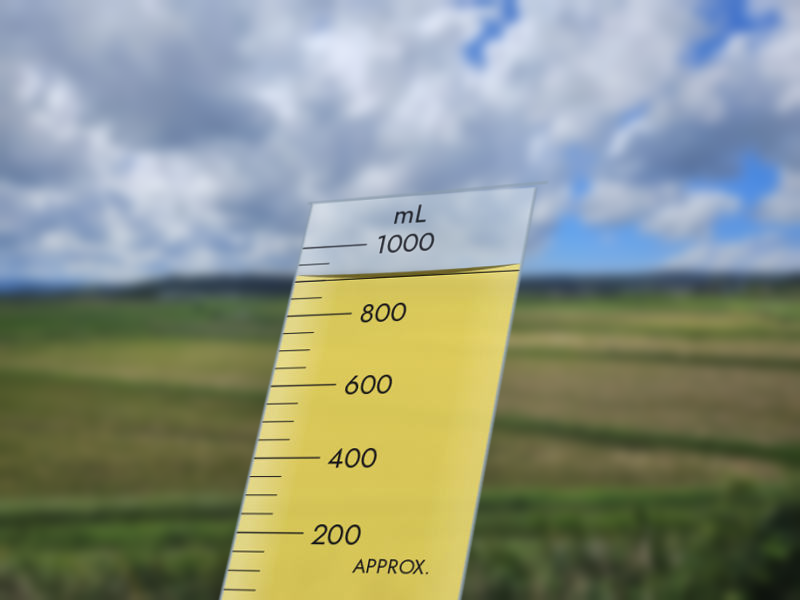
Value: 900 mL
